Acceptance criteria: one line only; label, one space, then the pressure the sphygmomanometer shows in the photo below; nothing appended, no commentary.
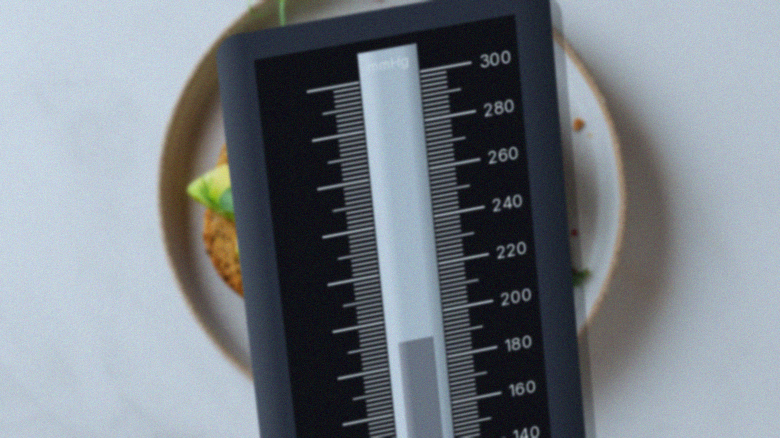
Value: 190 mmHg
